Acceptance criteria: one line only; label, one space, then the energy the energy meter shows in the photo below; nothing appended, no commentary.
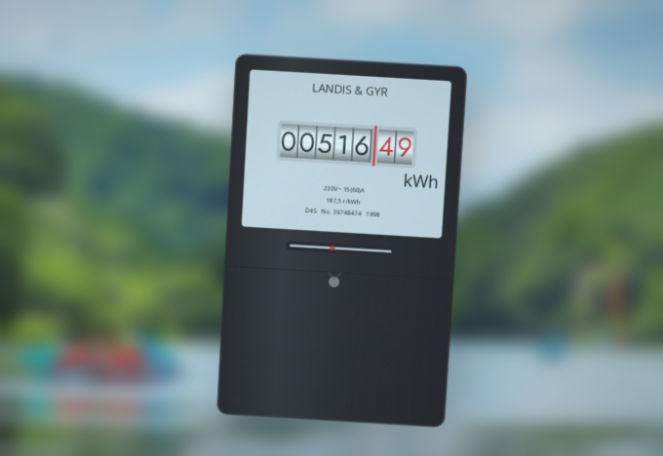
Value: 516.49 kWh
